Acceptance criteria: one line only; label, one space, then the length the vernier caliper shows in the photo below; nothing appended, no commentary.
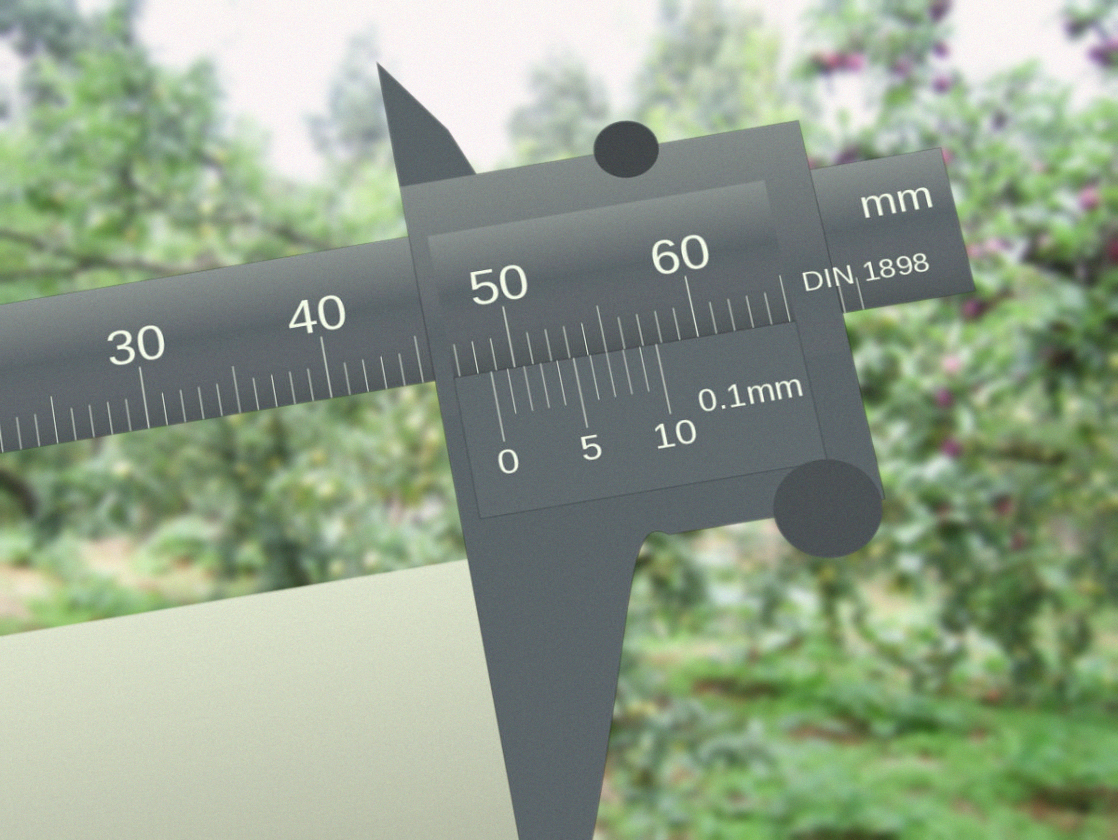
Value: 48.7 mm
